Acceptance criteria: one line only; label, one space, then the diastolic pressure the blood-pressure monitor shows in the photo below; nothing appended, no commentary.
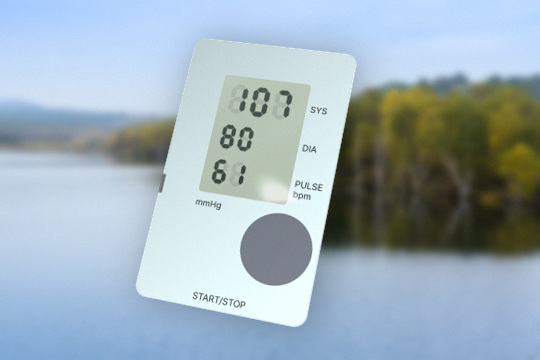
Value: 80 mmHg
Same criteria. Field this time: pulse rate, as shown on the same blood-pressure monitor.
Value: 61 bpm
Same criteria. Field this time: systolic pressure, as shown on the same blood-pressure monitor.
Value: 107 mmHg
